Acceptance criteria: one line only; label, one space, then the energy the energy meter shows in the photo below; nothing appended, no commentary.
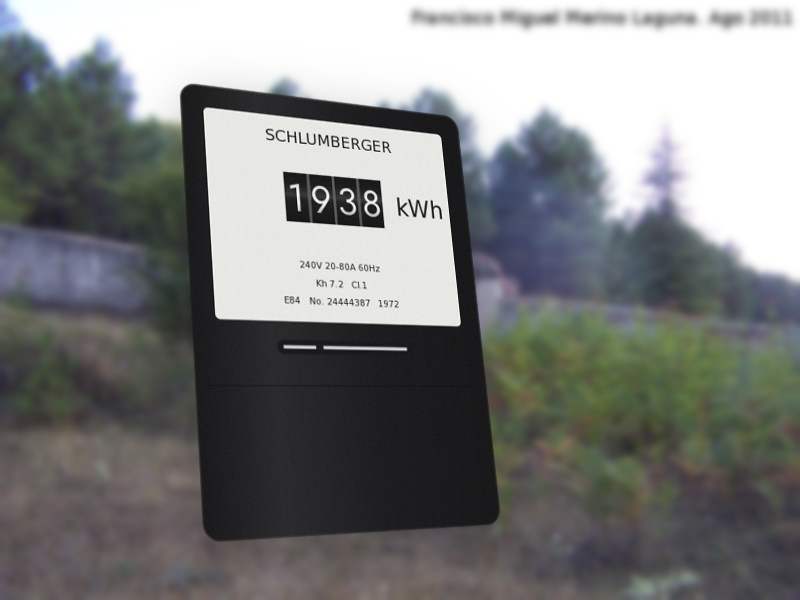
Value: 1938 kWh
